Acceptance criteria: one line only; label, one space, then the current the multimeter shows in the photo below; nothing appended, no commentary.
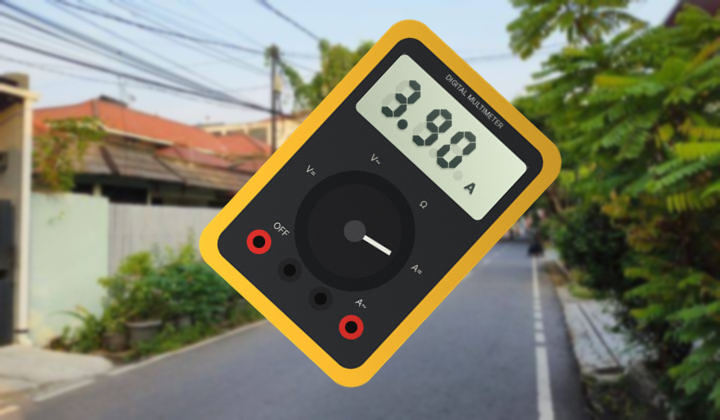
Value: 3.90 A
